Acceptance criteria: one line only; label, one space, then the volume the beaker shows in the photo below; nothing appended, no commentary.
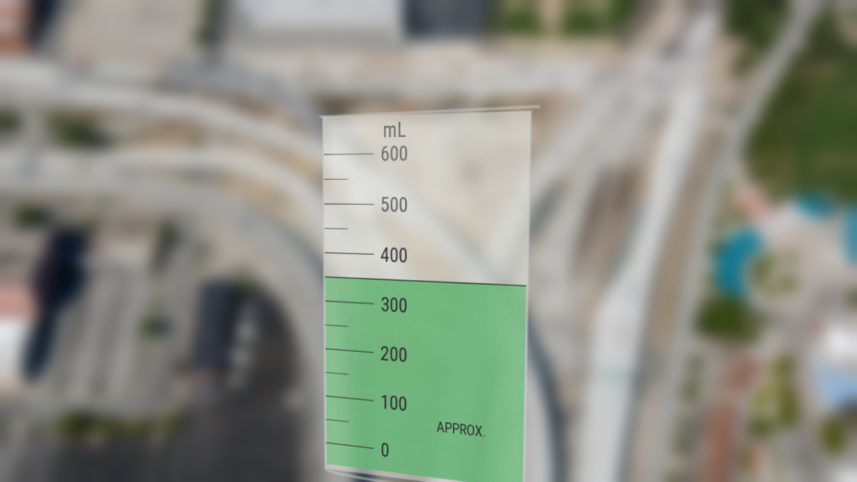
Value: 350 mL
